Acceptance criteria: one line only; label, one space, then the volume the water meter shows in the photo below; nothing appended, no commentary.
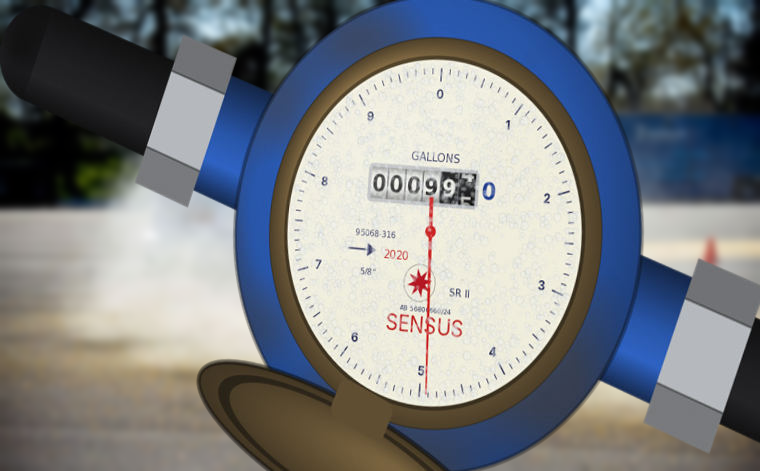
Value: 9944.9 gal
